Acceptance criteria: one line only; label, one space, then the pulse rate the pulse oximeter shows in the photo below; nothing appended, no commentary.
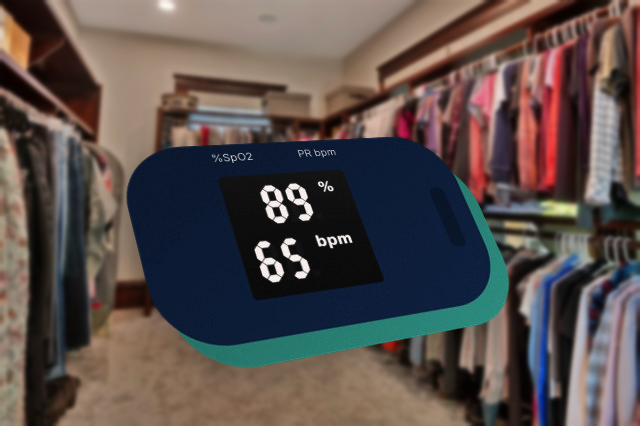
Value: 65 bpm
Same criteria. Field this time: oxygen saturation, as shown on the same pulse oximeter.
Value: 89 %
